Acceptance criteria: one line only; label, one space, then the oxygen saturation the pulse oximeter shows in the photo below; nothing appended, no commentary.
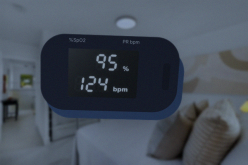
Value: 95 %
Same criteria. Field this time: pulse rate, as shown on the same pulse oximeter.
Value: 124 bpm
